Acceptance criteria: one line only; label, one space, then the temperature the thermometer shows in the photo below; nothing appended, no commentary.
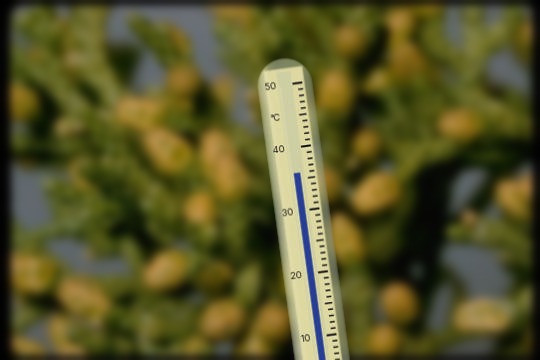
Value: 36 °C
